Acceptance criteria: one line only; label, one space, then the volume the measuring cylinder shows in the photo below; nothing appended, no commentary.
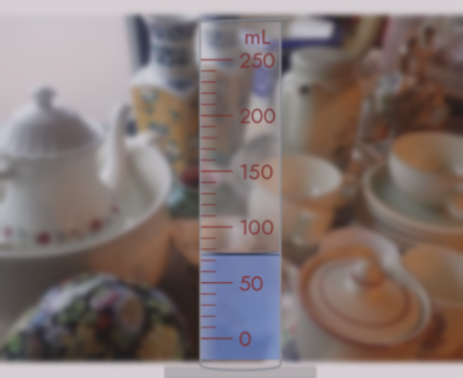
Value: 75 mL
